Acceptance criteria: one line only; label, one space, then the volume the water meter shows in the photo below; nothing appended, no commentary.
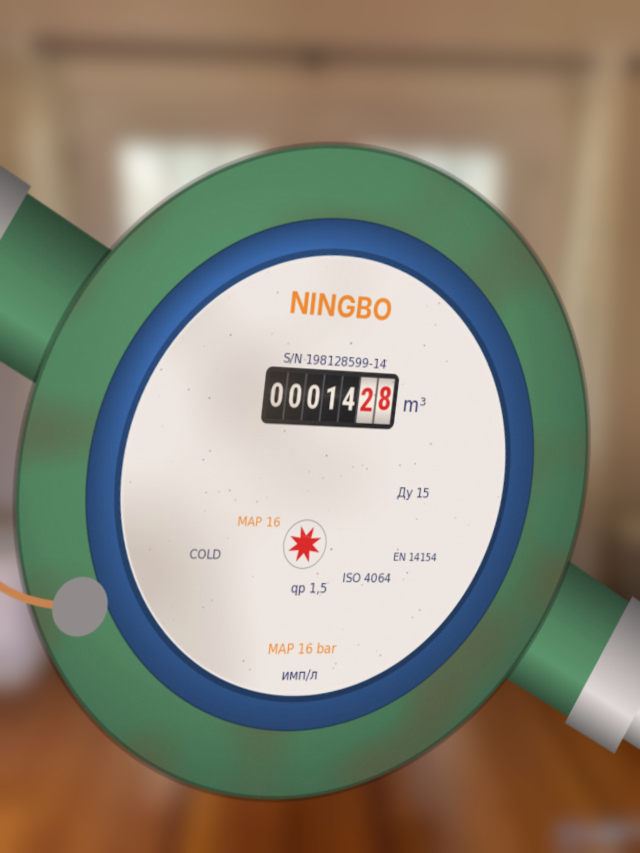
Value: 14.28 m³
